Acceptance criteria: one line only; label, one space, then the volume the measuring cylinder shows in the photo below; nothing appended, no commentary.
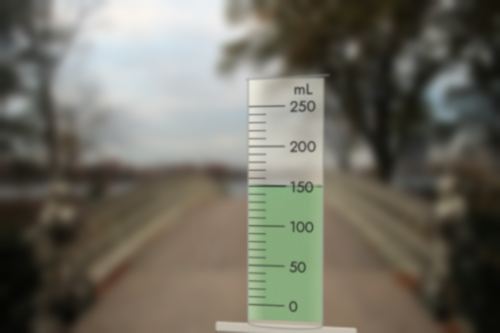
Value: 150 mL
